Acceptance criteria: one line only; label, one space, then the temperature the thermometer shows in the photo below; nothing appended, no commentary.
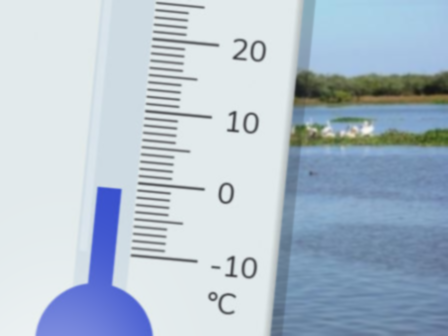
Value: -1 °C
